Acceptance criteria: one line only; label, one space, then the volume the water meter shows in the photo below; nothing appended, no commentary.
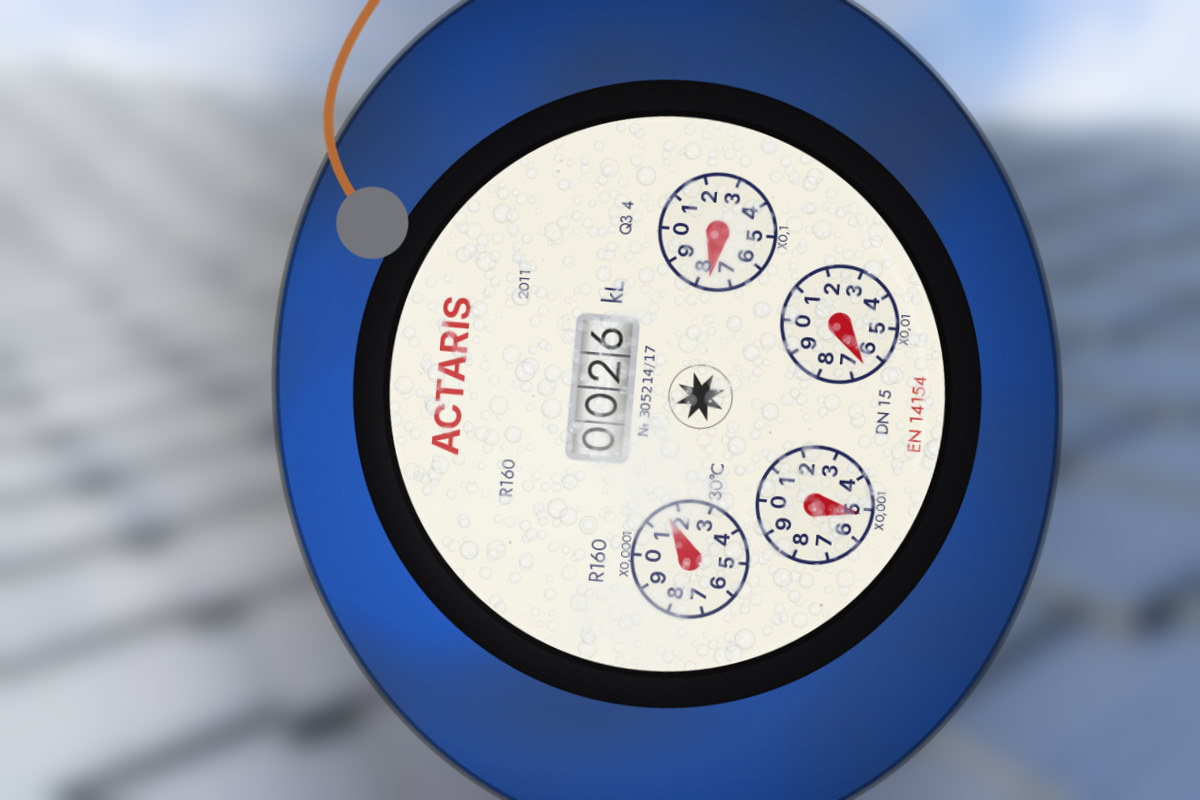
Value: 26.7651 kL
